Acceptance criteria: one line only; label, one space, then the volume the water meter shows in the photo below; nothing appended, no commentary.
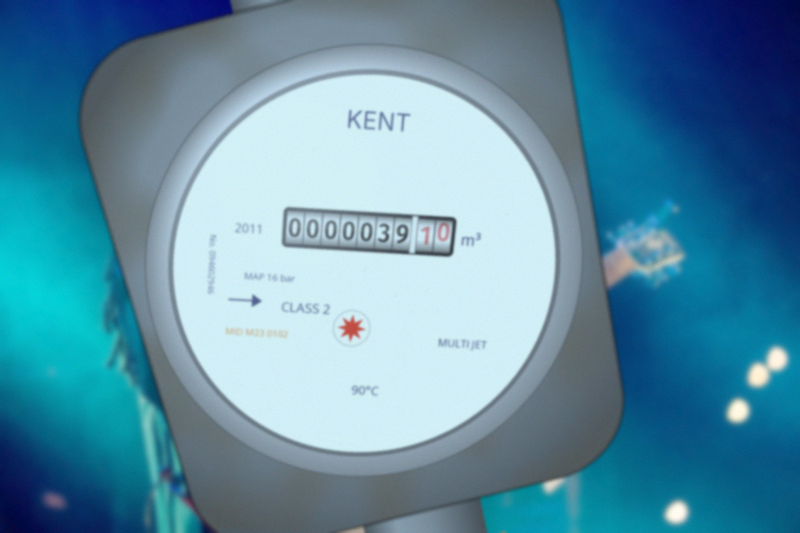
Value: 39.10 m³
